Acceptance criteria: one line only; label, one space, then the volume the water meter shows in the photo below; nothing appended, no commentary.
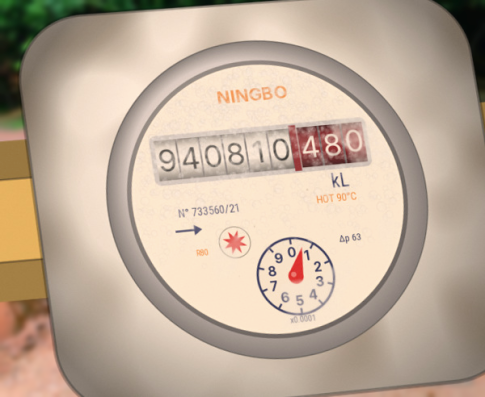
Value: 940810.4800 kL
